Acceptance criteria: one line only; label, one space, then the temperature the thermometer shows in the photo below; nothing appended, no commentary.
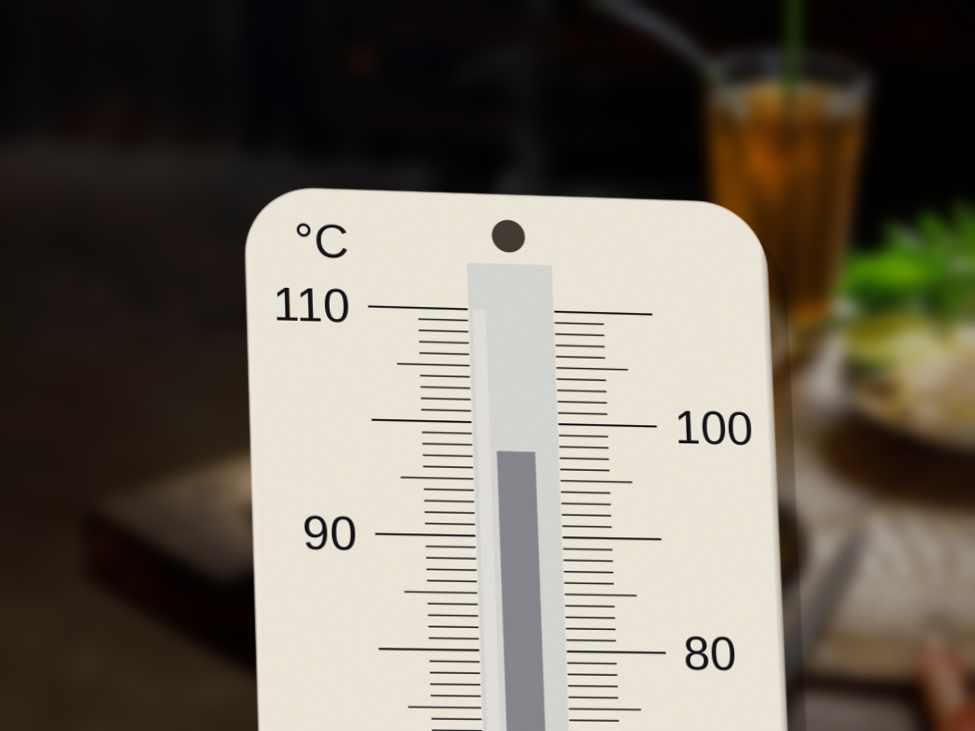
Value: 97.5 °C
